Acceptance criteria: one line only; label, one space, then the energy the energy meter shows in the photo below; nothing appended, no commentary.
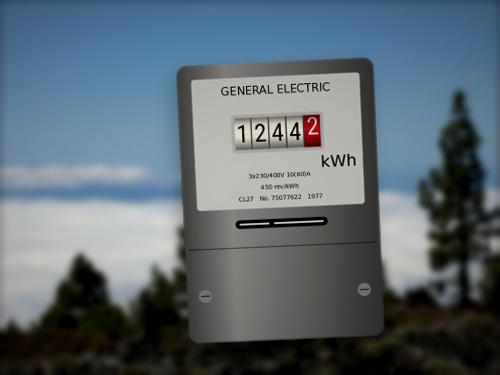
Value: 1244.2 kWh
